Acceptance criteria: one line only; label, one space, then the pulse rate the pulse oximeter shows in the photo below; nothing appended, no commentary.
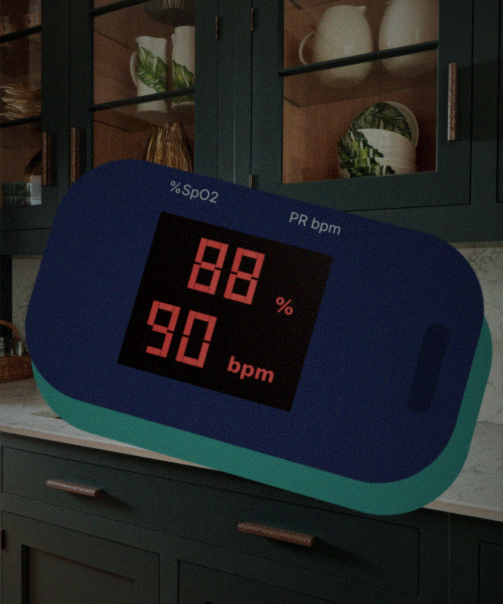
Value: 90 bpm
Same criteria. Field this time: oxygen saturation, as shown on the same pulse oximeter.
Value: 88 %
